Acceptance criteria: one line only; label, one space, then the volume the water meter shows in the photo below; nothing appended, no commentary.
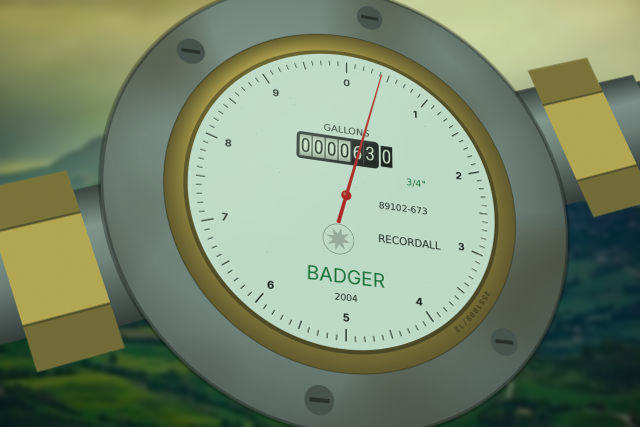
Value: 630.4 gal
